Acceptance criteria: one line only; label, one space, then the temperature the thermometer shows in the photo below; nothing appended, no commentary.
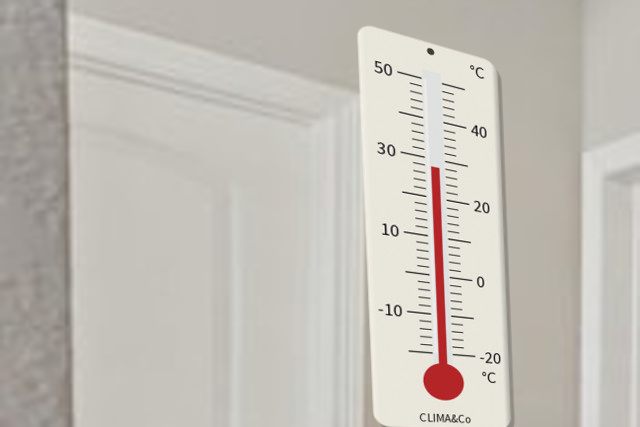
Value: 28 °C
